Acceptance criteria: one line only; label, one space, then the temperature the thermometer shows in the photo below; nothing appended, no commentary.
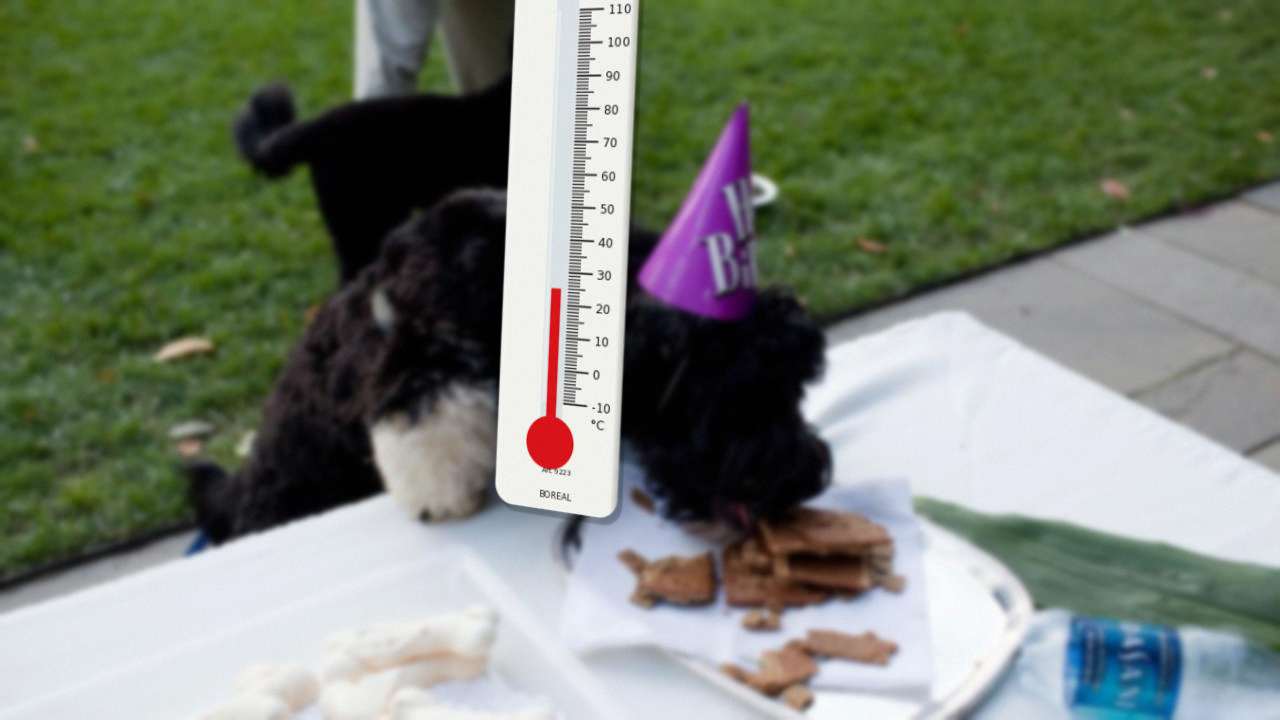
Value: 25 °C
